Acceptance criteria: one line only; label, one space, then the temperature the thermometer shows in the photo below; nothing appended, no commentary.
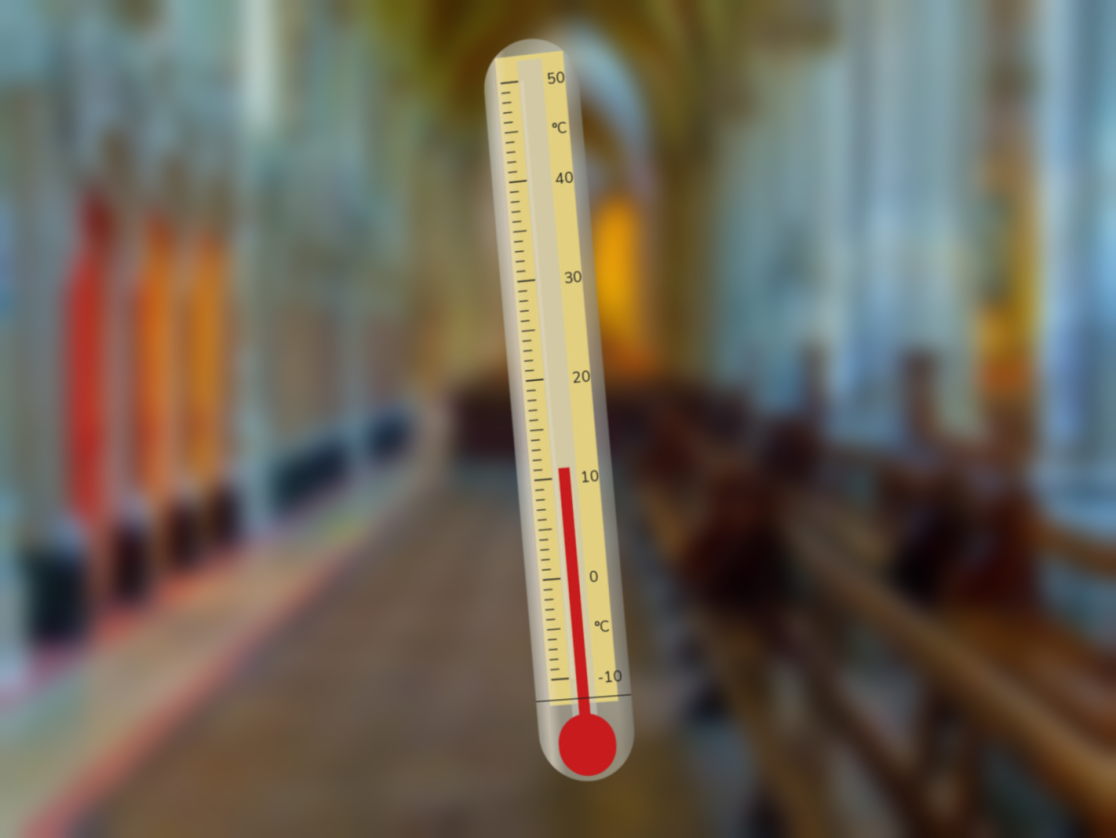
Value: 11 °C
